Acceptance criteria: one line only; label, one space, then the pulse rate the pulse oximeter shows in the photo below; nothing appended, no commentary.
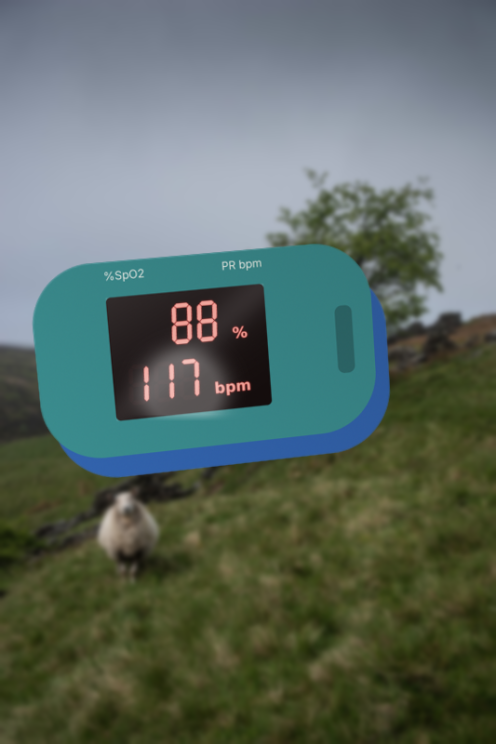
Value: 117 bpm
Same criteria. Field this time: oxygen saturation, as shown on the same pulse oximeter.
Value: 88 %
